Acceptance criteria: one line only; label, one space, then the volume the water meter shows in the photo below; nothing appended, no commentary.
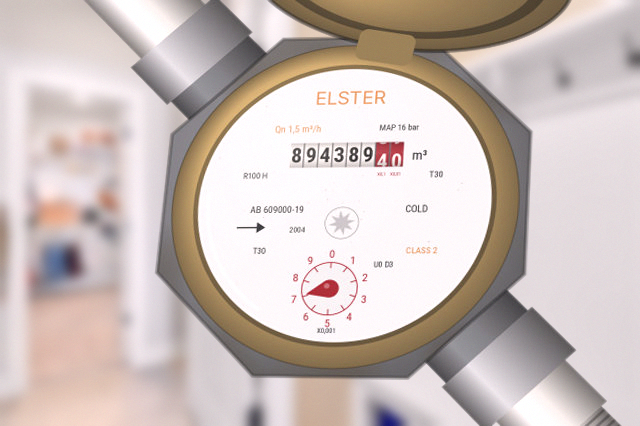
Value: 894389.397 m³
